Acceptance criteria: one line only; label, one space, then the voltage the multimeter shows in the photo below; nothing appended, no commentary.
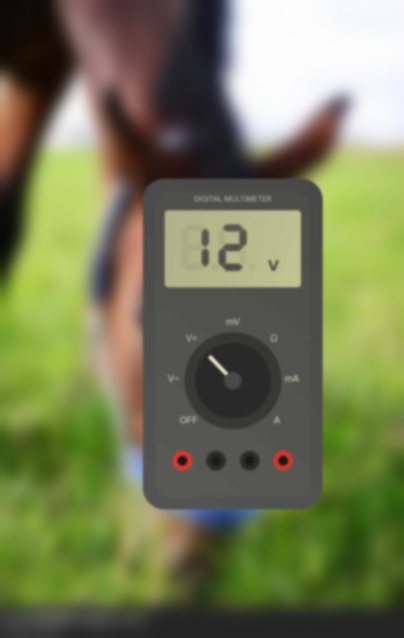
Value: 12 V
